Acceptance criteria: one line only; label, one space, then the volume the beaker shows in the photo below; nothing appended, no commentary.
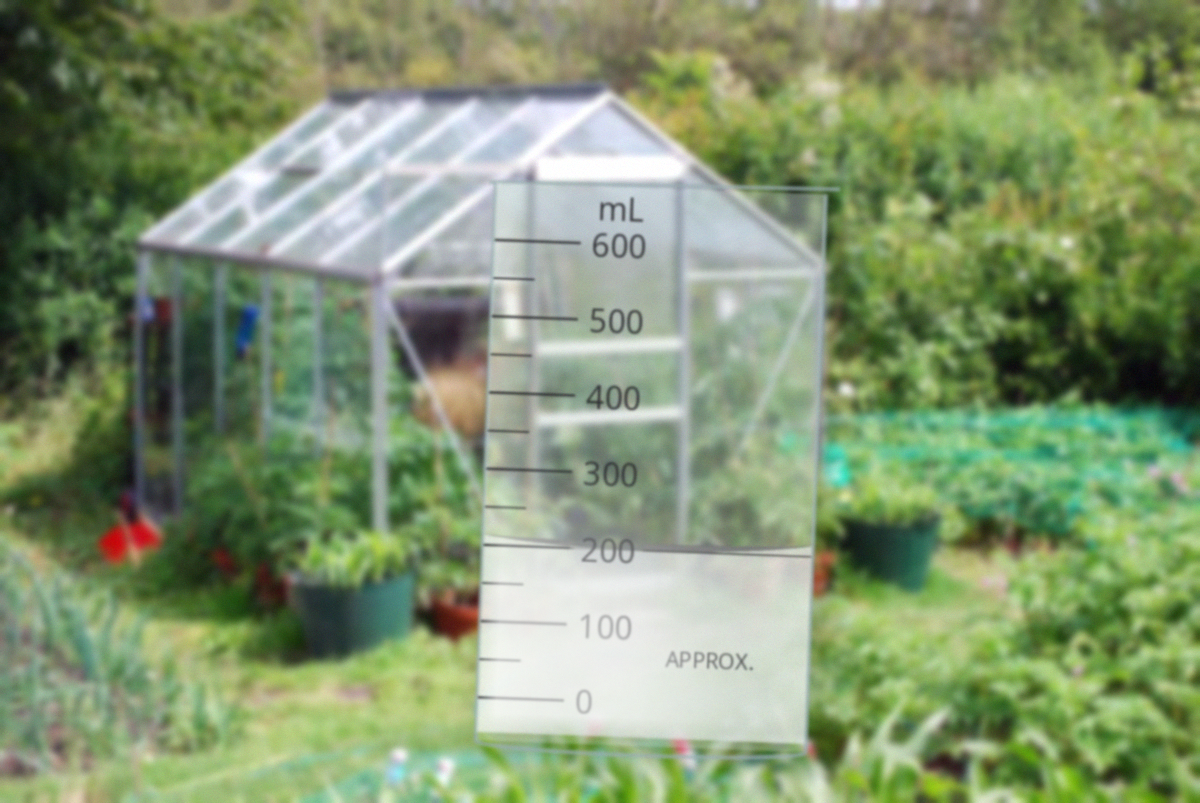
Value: 200 mL
